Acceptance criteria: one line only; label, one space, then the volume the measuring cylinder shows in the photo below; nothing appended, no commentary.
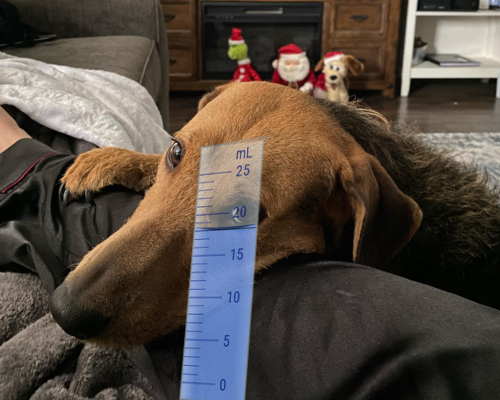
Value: 18 mL
